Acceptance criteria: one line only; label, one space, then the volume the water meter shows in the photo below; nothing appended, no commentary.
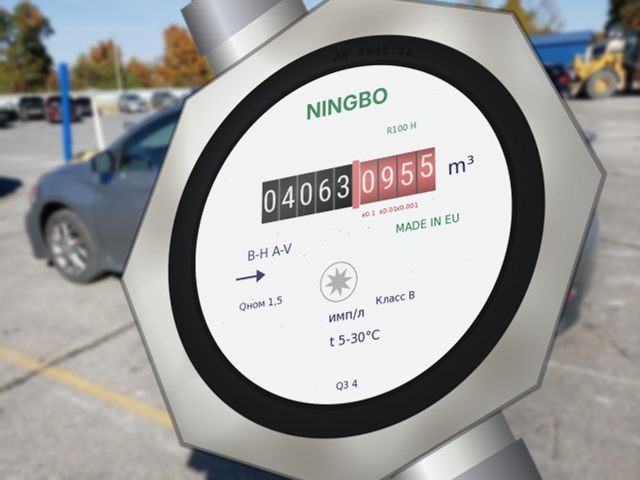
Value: 4063.0955 m³
